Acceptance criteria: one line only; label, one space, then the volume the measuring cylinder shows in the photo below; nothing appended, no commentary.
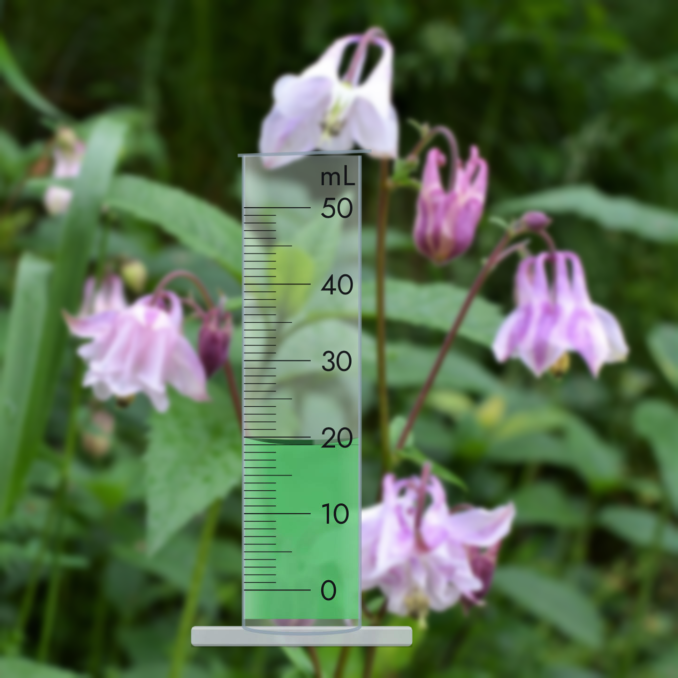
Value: 19 mL
